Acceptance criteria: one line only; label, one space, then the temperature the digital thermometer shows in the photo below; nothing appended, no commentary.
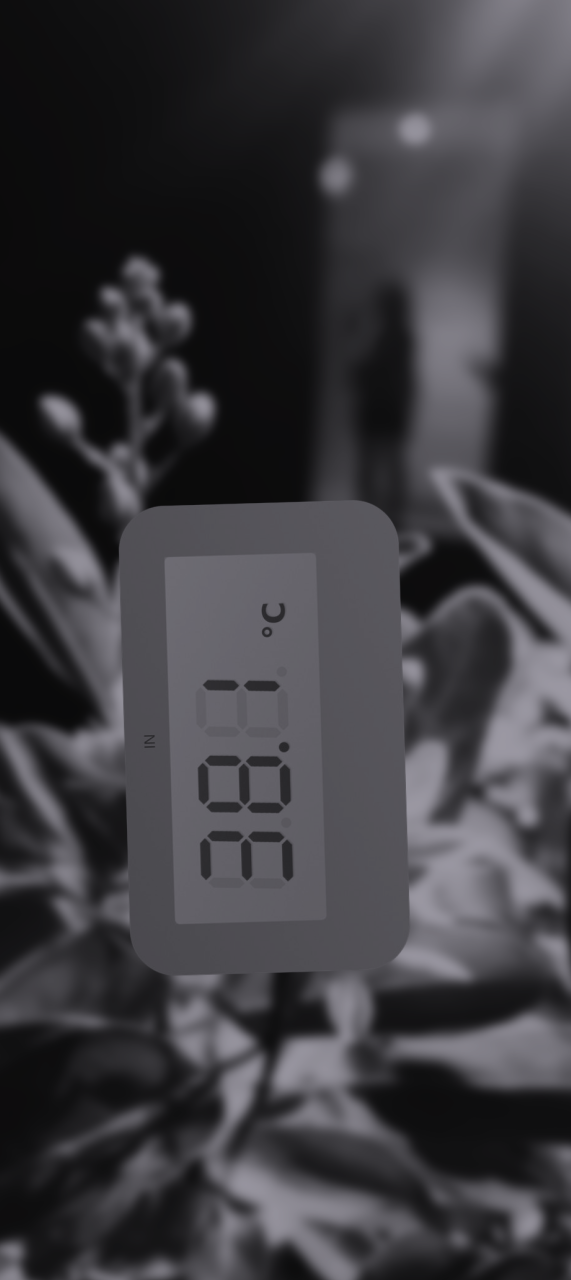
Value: 38.1 °C
